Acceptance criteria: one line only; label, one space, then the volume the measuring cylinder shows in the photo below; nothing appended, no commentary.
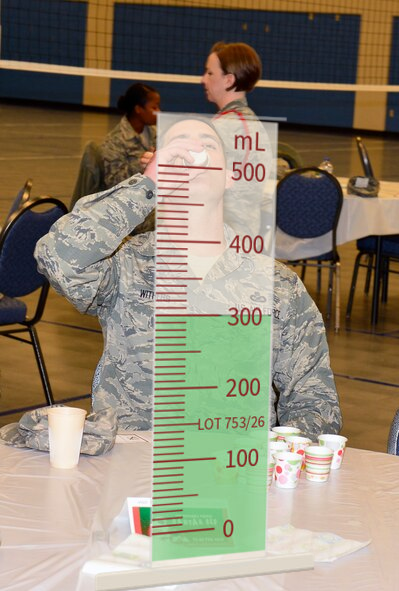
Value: 300 mL
